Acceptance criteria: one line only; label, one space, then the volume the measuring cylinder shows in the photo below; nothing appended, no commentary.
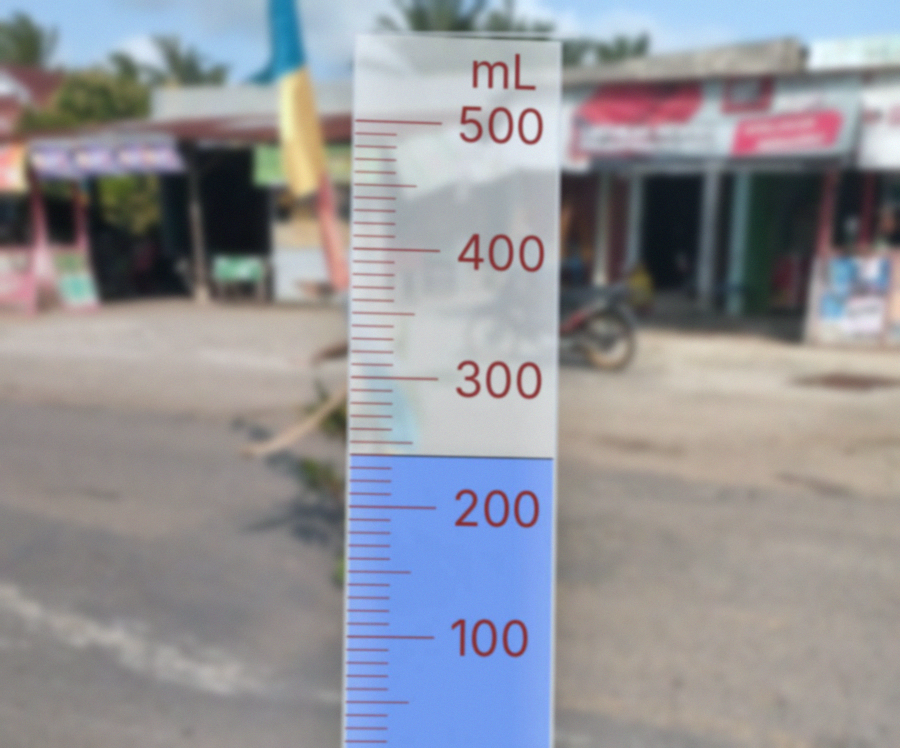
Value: 240 mL
